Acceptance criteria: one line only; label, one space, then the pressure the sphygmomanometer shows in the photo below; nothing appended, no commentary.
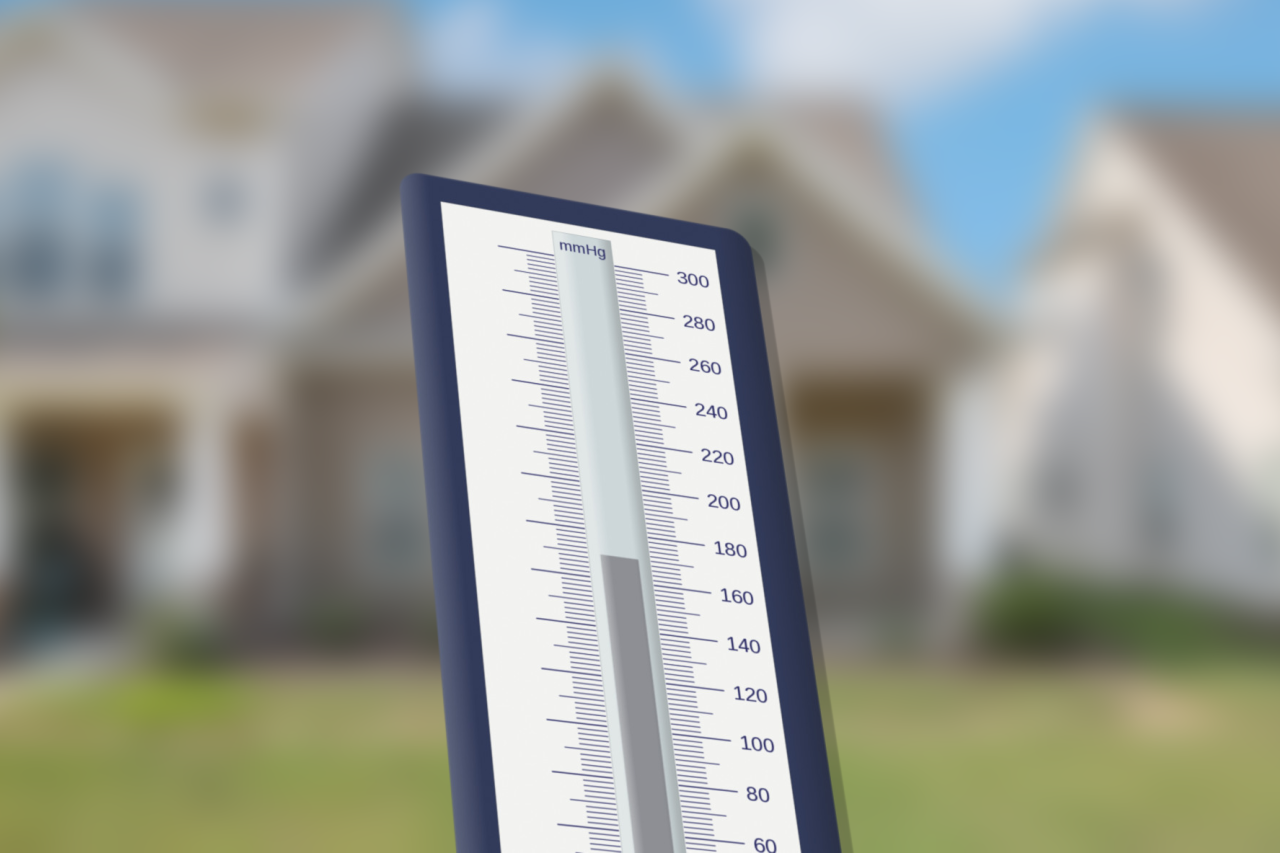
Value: 170 mmHg
